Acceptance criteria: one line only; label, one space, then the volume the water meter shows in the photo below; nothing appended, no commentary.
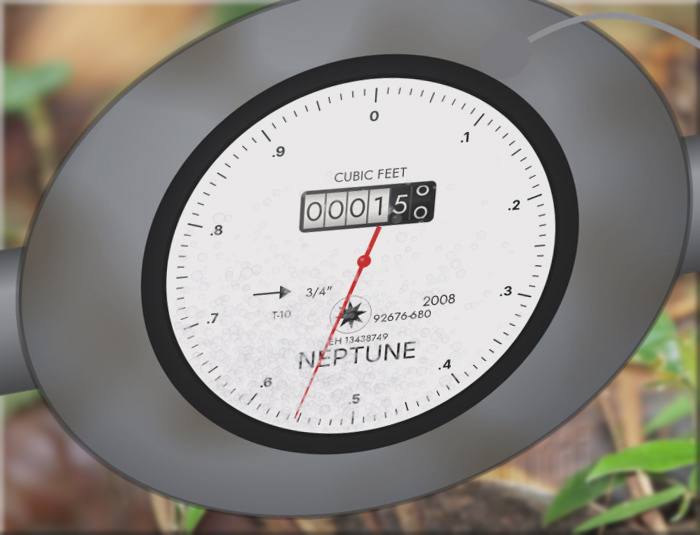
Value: 158.55 ft³
